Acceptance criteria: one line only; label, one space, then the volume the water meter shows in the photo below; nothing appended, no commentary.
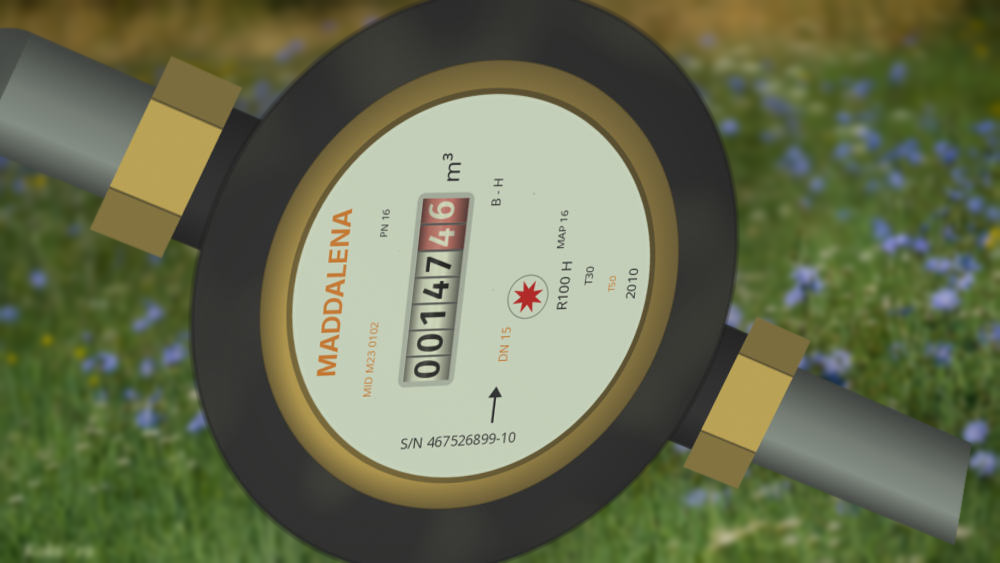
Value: 147.46 m³
